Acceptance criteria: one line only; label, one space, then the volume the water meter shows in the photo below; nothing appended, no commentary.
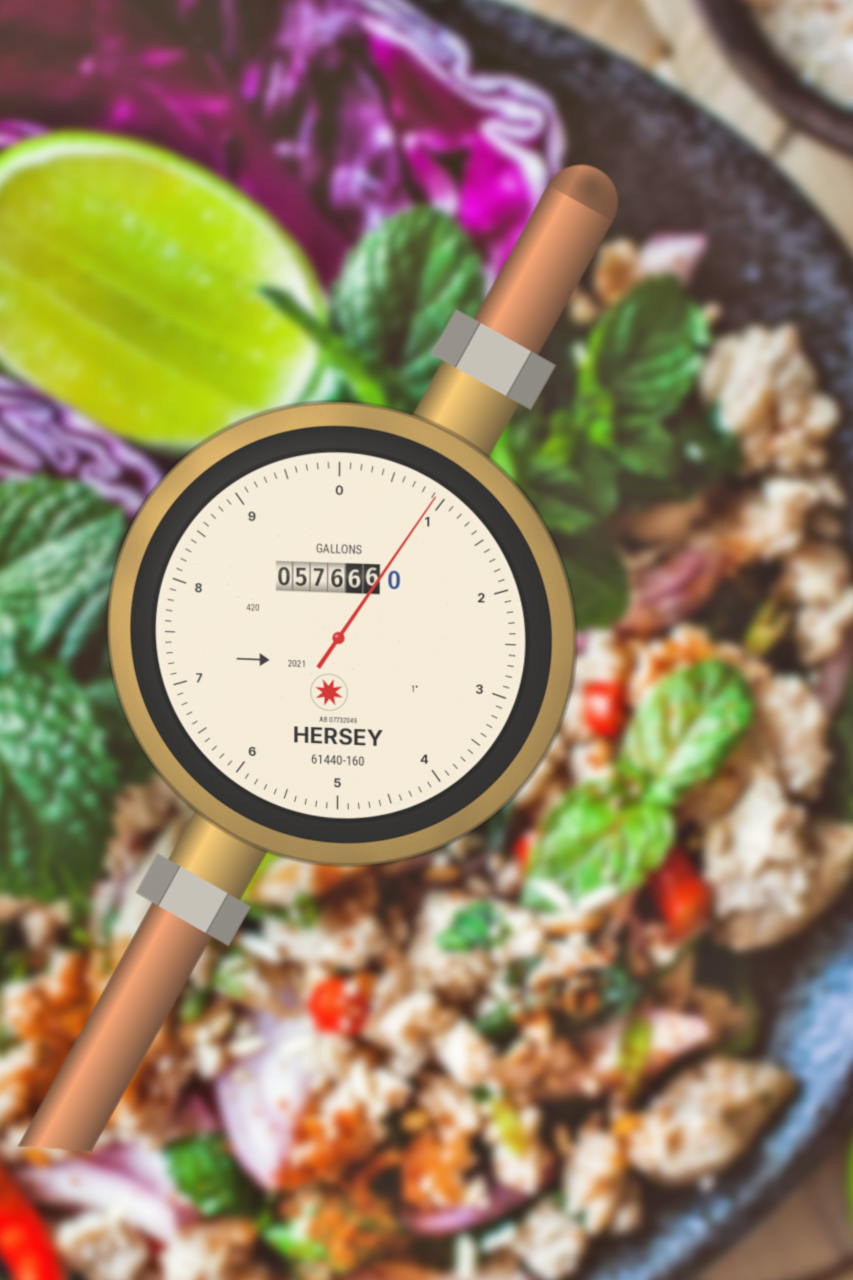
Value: 576660.9 gal
